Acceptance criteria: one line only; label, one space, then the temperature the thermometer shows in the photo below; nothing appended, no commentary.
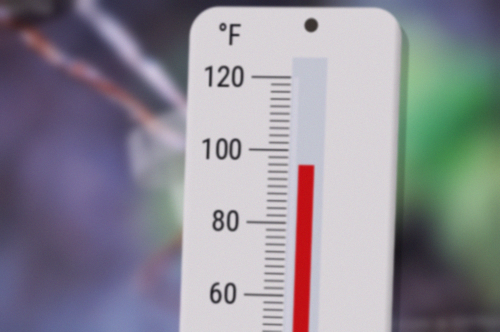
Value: 96 °F
